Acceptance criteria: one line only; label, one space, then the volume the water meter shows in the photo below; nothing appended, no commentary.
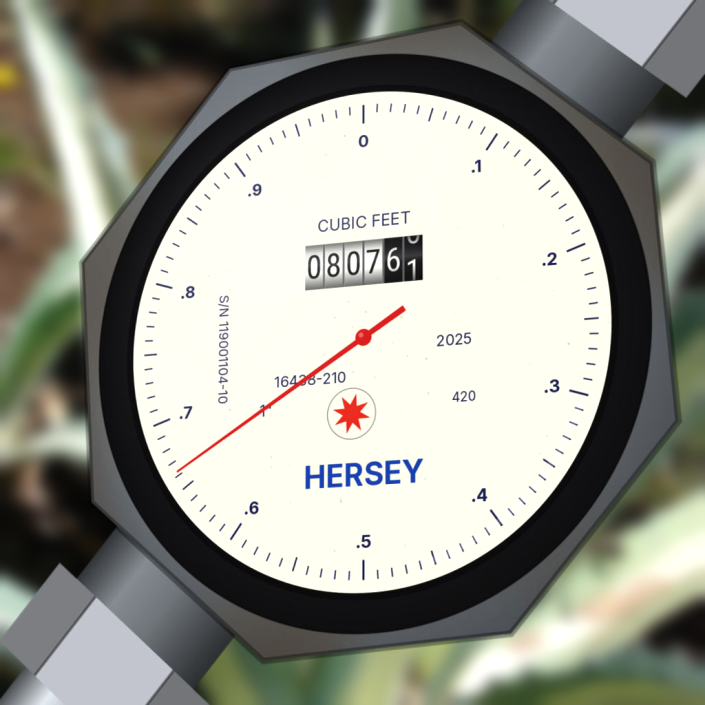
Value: 80760.66 ft³
